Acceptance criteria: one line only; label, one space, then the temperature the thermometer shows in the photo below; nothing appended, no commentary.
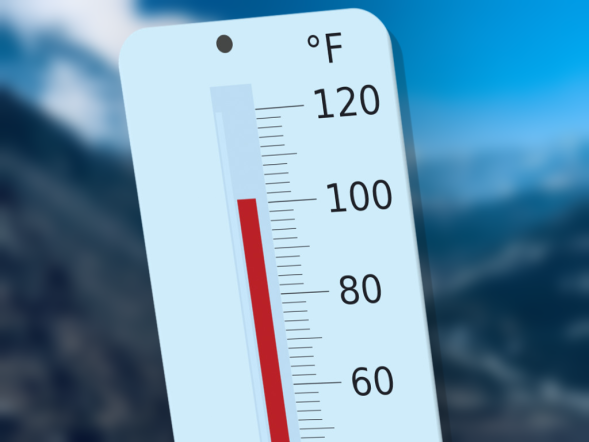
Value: 101 °F
